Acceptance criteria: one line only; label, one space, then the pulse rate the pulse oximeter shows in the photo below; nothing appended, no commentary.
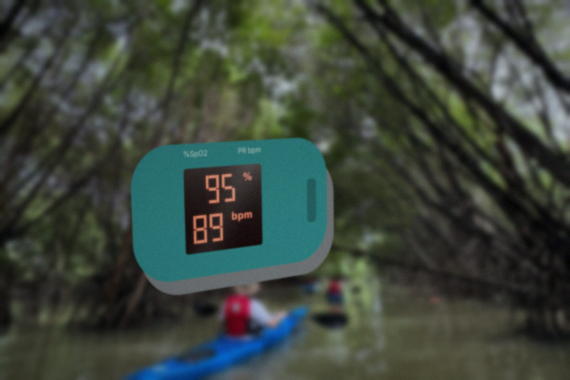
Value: 89 bpm
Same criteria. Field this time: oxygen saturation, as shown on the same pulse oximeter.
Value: 95 %
